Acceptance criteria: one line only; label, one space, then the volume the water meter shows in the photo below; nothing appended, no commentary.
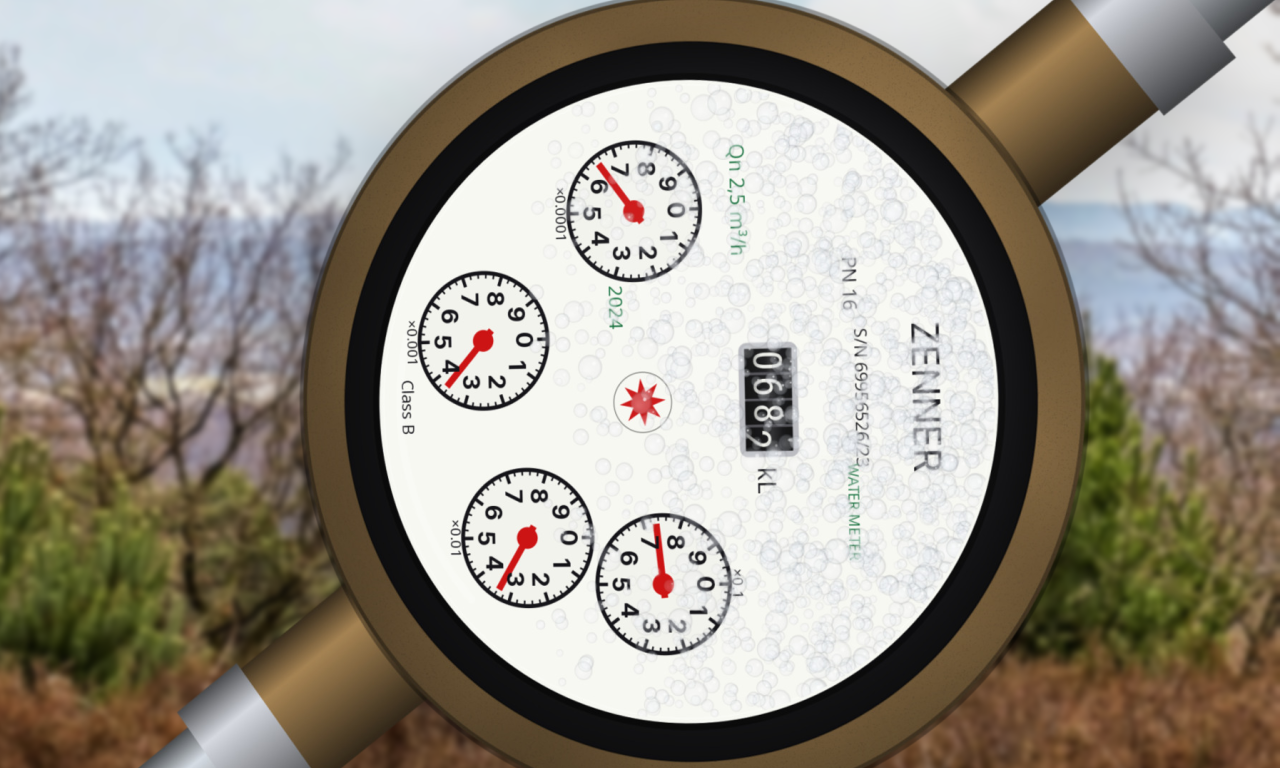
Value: 681.7336 kL
